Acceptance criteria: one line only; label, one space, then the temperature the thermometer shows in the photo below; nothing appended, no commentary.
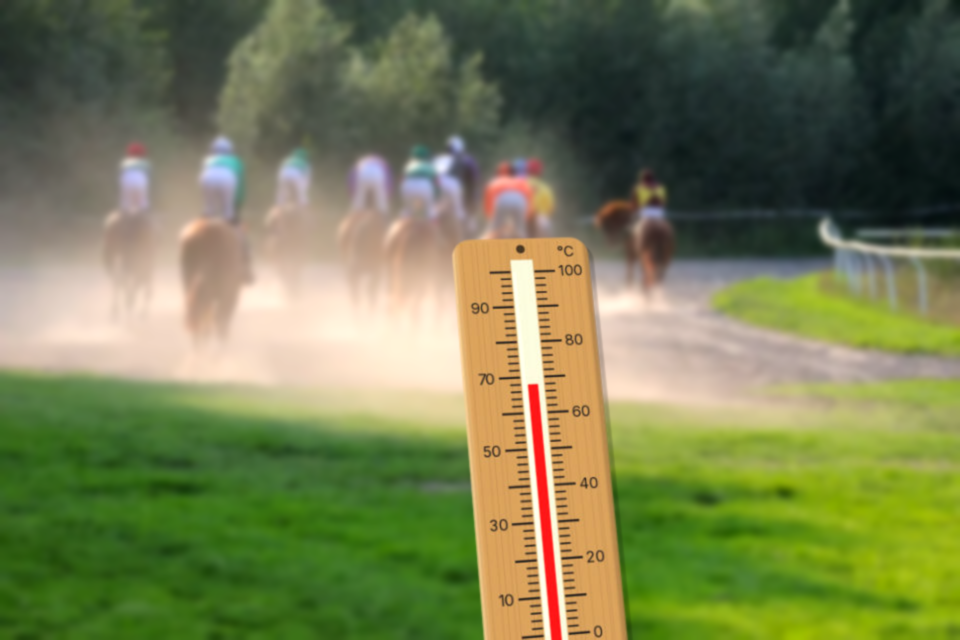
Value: 68 °C
